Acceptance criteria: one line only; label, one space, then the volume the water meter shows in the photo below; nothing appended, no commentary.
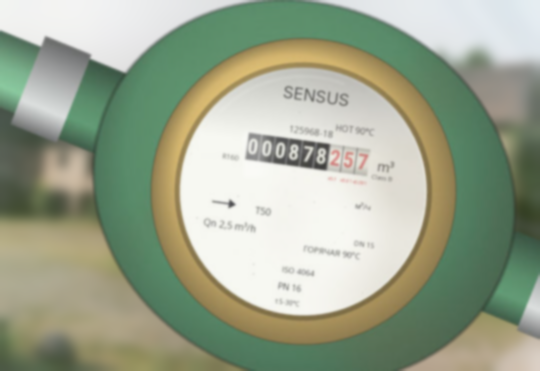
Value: 878.257 m³
